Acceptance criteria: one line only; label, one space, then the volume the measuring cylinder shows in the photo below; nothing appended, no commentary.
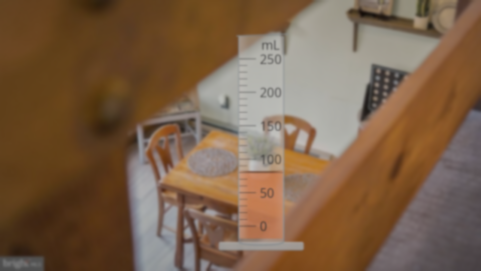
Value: 80 mL
